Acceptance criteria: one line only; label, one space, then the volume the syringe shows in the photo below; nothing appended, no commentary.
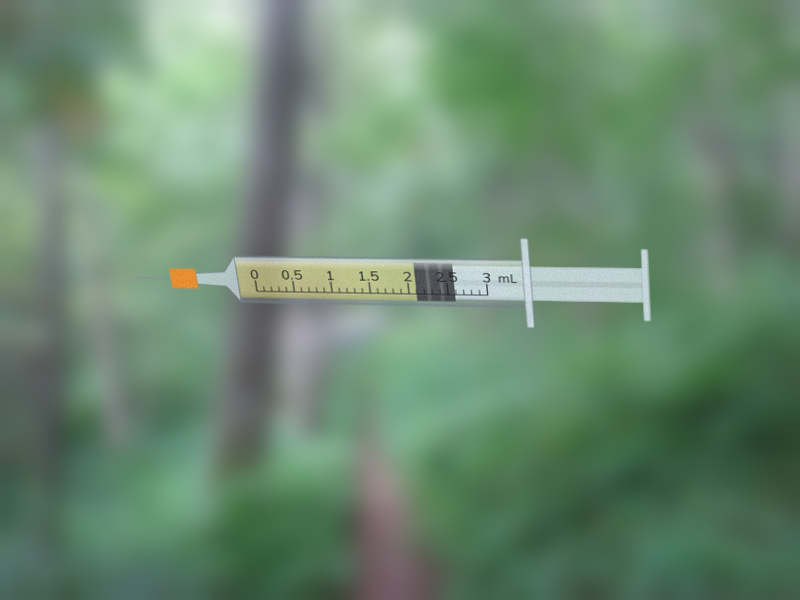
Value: 2.1 mL
